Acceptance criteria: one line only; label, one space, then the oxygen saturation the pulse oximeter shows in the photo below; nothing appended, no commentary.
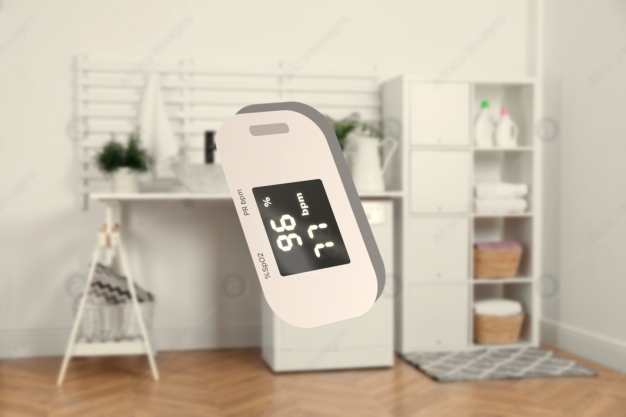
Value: 96 %
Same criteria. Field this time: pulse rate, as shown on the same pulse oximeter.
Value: 77 bpm
